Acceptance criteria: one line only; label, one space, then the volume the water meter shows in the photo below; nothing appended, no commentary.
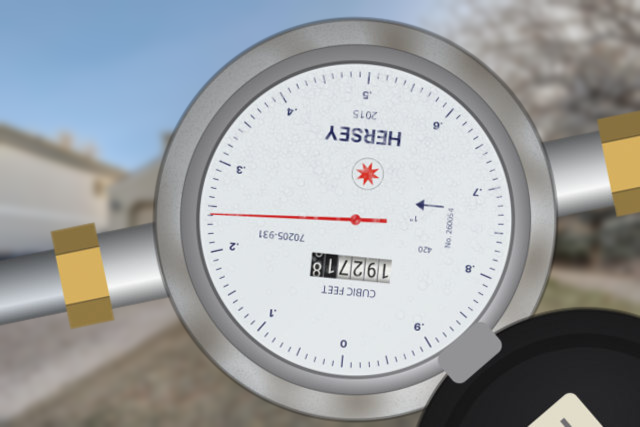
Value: 192718.24 ft³
